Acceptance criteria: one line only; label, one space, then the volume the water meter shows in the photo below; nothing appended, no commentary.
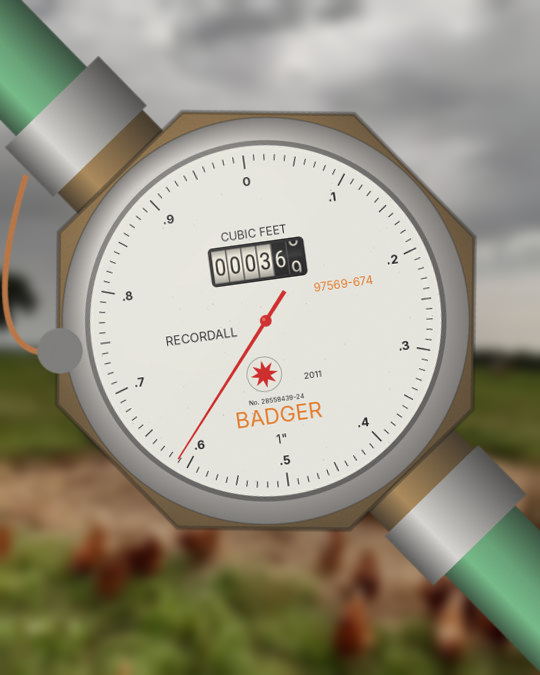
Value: 368.61 ft³
